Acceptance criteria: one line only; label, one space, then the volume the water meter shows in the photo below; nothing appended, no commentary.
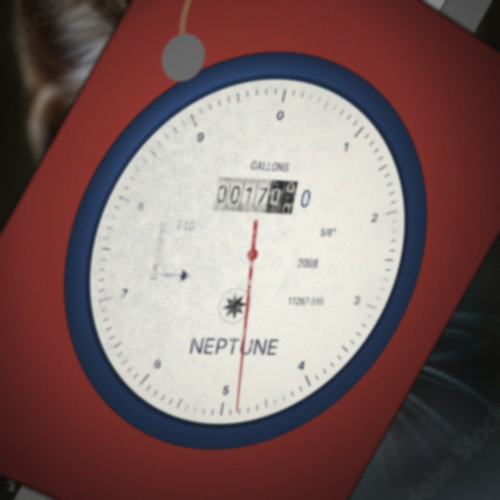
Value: 17084.8 gal
